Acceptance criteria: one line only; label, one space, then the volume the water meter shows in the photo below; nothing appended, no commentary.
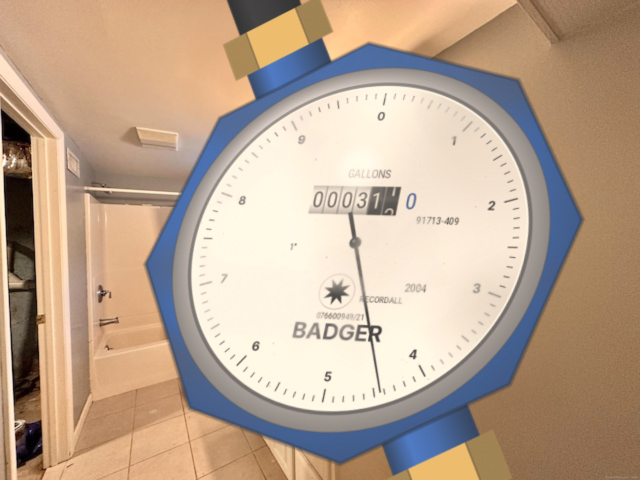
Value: 3114.4 gal
